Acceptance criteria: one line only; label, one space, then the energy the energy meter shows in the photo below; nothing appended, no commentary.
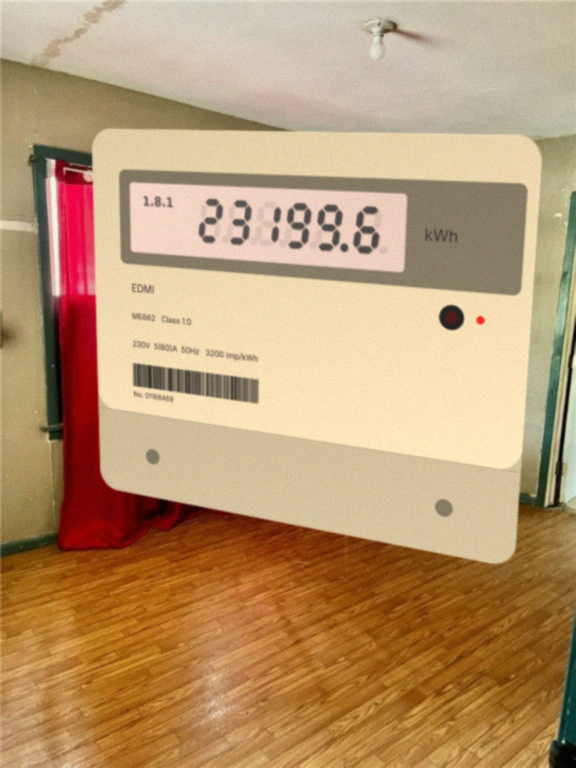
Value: 23199.6 kWh
